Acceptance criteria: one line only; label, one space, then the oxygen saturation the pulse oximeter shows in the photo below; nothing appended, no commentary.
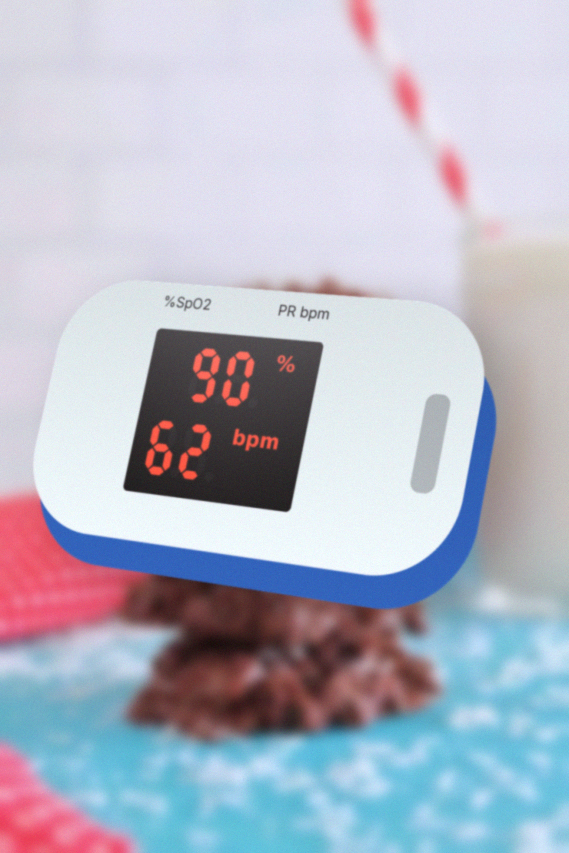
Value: 90 %
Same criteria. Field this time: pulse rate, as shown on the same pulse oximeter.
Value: 62 bpm
